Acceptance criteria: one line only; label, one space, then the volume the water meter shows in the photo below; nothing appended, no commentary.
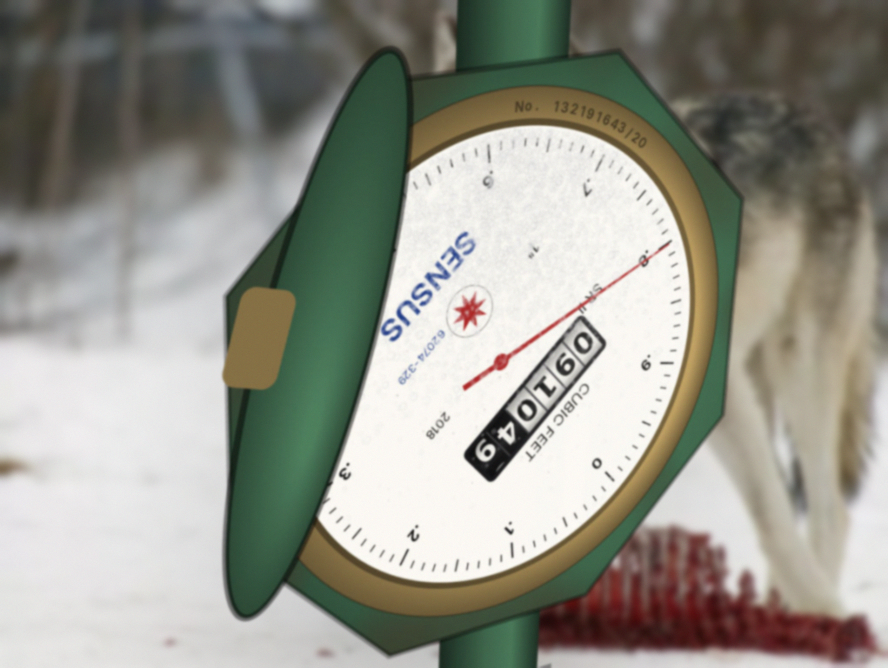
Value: 91048.80 ft³
